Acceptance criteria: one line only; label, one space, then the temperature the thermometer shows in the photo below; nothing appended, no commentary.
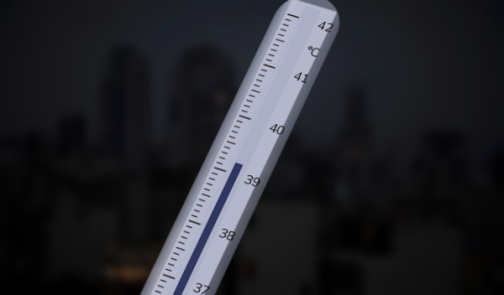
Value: 39.2 °C
